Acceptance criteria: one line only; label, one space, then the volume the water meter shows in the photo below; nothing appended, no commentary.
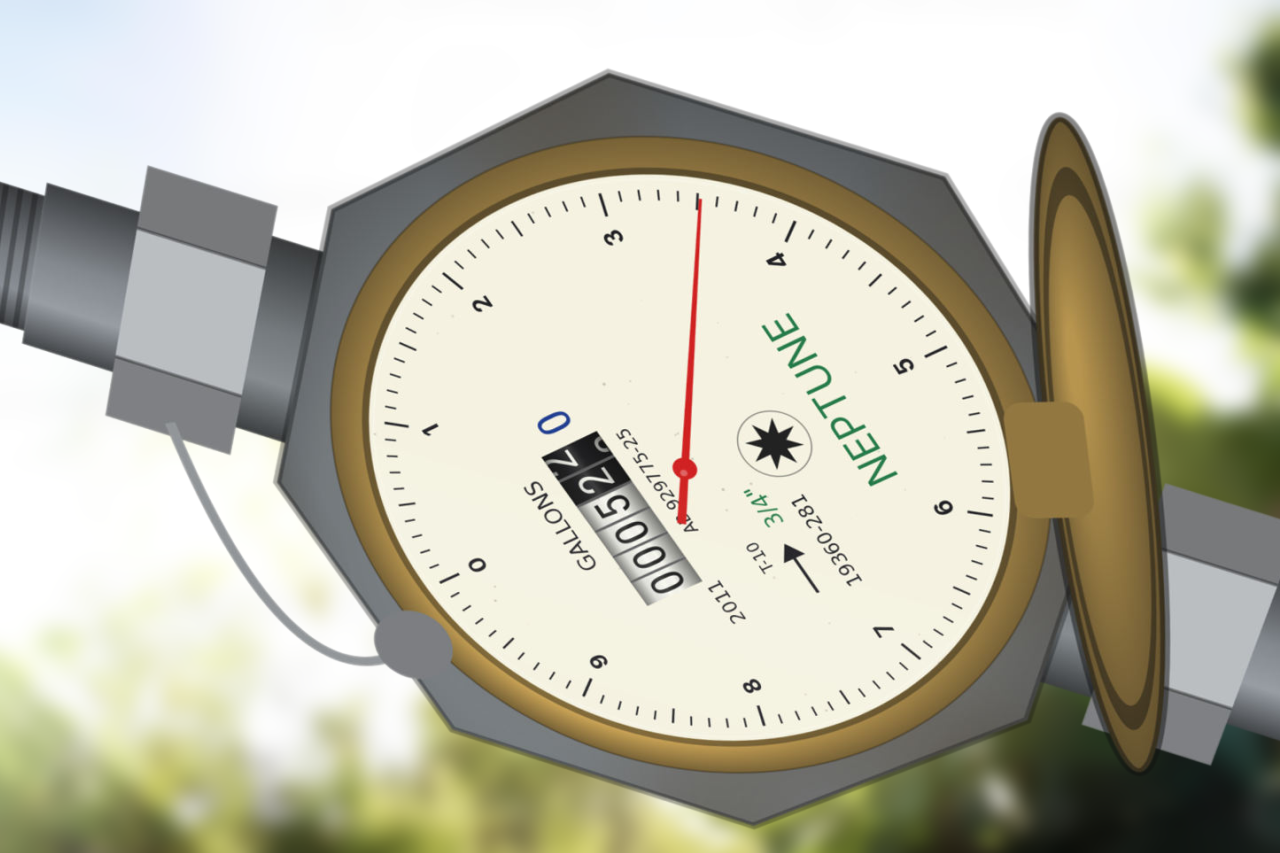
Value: 5223.5 gal
